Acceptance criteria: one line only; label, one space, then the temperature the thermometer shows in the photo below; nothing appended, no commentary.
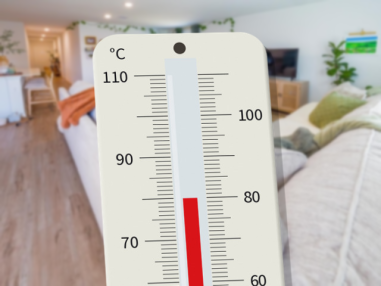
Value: 80 °C
